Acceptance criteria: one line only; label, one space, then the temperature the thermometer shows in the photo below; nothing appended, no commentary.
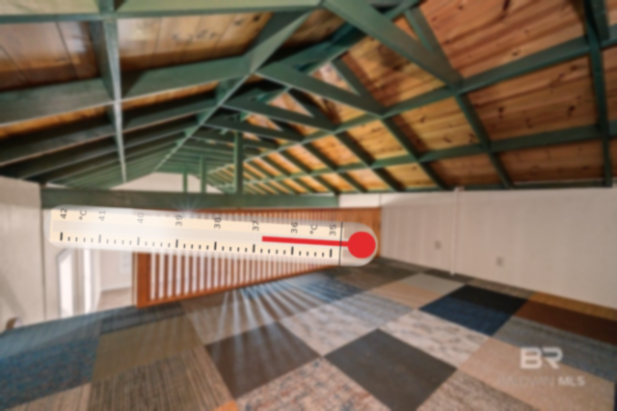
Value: 36.8 °C
